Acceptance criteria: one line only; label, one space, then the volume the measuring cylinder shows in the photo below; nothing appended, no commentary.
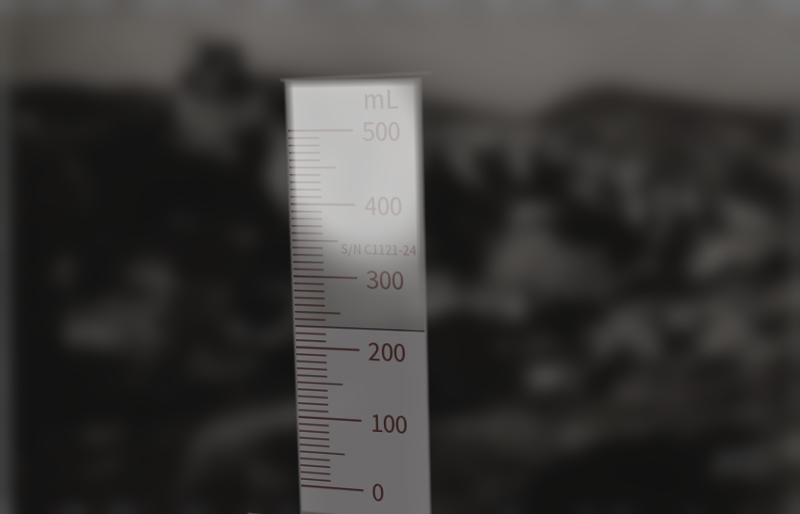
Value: 230 mL
